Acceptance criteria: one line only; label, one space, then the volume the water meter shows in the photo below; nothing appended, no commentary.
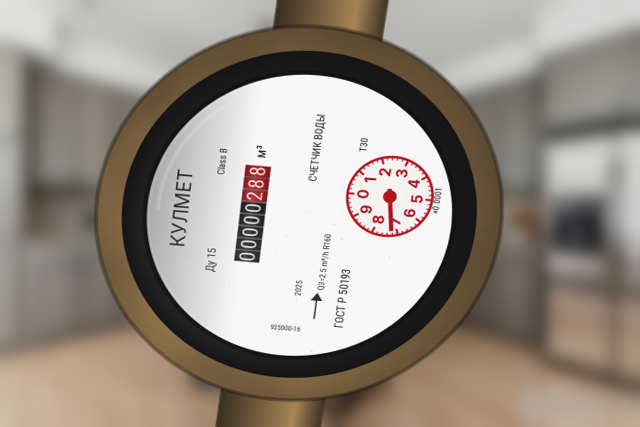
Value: 0.2887 m³
